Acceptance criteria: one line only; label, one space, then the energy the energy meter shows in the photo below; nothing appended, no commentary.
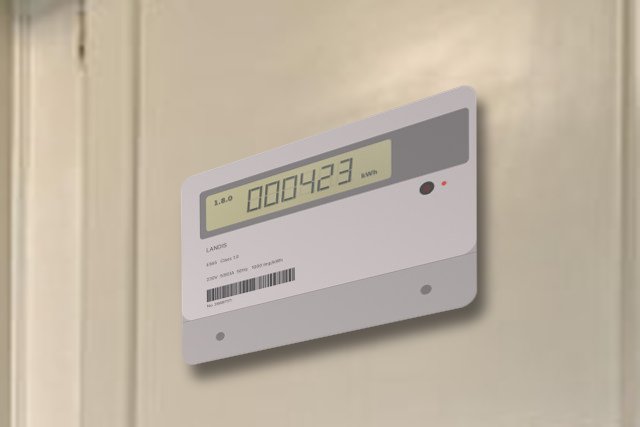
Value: 423 kWh
